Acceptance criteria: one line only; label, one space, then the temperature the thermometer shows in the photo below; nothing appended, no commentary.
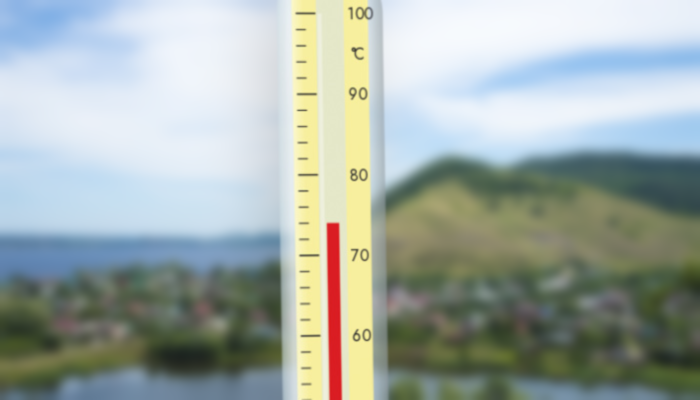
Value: 74 °C
